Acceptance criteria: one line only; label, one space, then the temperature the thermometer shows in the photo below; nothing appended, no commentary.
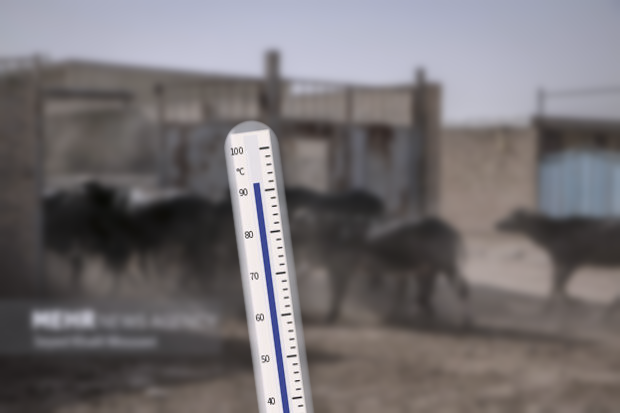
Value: 92 °C
